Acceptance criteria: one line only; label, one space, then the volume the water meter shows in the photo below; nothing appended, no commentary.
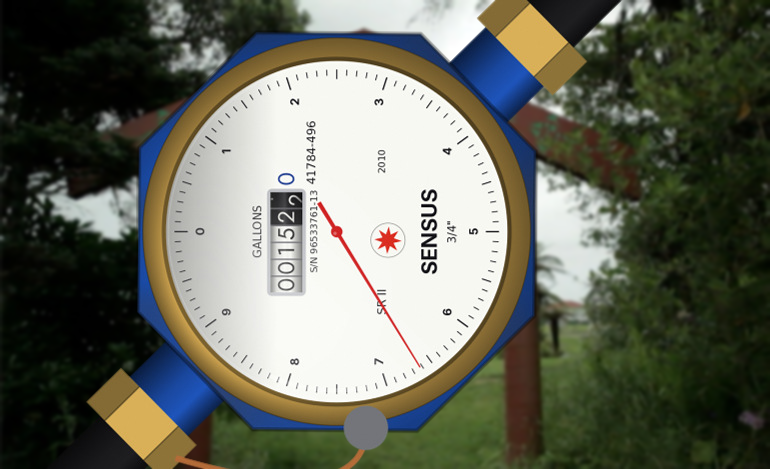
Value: 15216.6 gal
